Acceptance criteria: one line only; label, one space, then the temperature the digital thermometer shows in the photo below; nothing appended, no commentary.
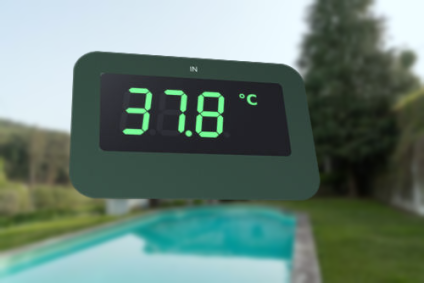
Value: 37.8 °C
